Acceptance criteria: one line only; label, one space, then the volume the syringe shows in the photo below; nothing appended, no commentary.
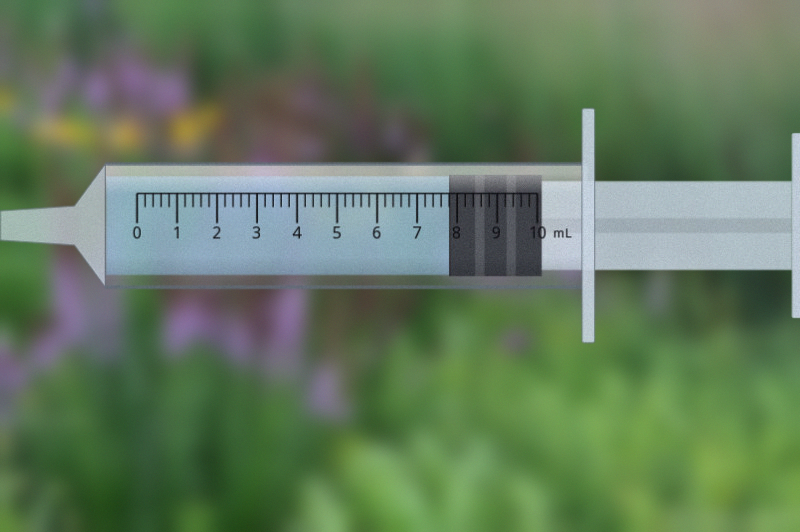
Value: 7.8 mL
